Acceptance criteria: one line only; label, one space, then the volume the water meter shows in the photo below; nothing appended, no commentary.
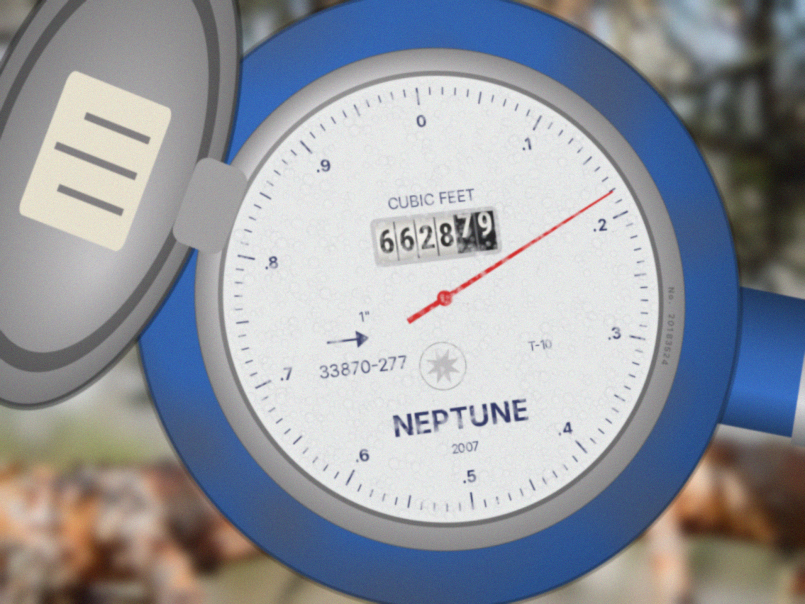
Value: 662879.18 ft³
